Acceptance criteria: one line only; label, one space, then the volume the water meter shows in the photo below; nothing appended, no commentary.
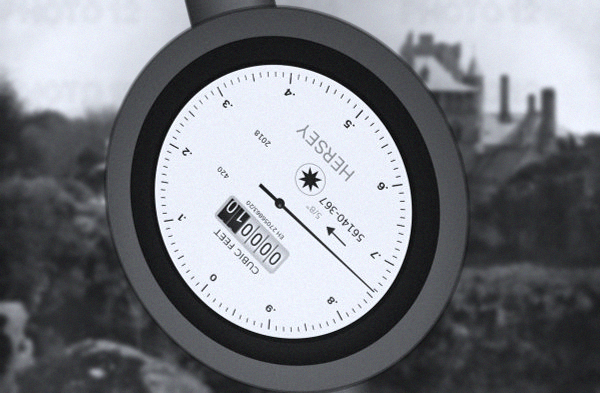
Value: 9.74 ft³
